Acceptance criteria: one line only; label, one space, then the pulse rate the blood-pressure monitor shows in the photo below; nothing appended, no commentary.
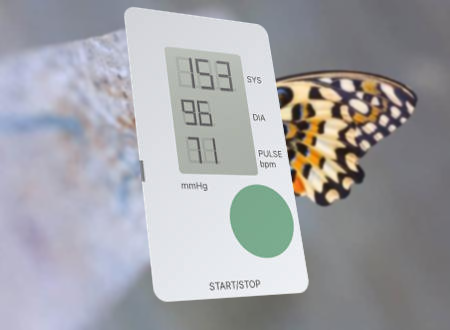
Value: 71 bpm
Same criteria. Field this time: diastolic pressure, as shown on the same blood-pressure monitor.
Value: 96 mmHg
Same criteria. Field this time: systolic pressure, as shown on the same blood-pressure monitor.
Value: 153 mmHg
